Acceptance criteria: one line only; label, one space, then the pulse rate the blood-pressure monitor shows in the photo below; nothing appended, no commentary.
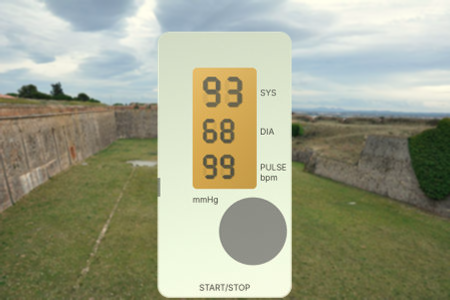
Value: 99 bpm
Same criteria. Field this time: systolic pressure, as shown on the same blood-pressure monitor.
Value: 93 mmHg
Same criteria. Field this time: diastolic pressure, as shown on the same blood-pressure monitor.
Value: 68 mmHg
